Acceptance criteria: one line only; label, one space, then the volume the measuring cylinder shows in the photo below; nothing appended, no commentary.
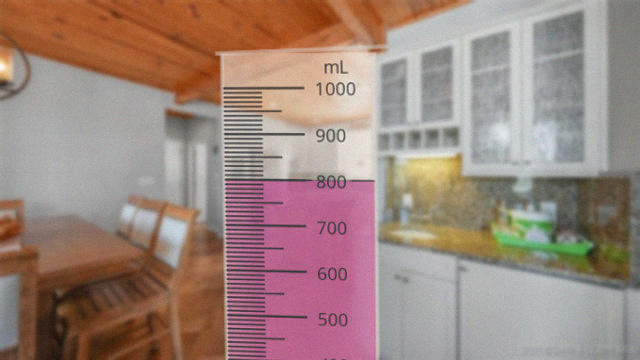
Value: 800 mL
